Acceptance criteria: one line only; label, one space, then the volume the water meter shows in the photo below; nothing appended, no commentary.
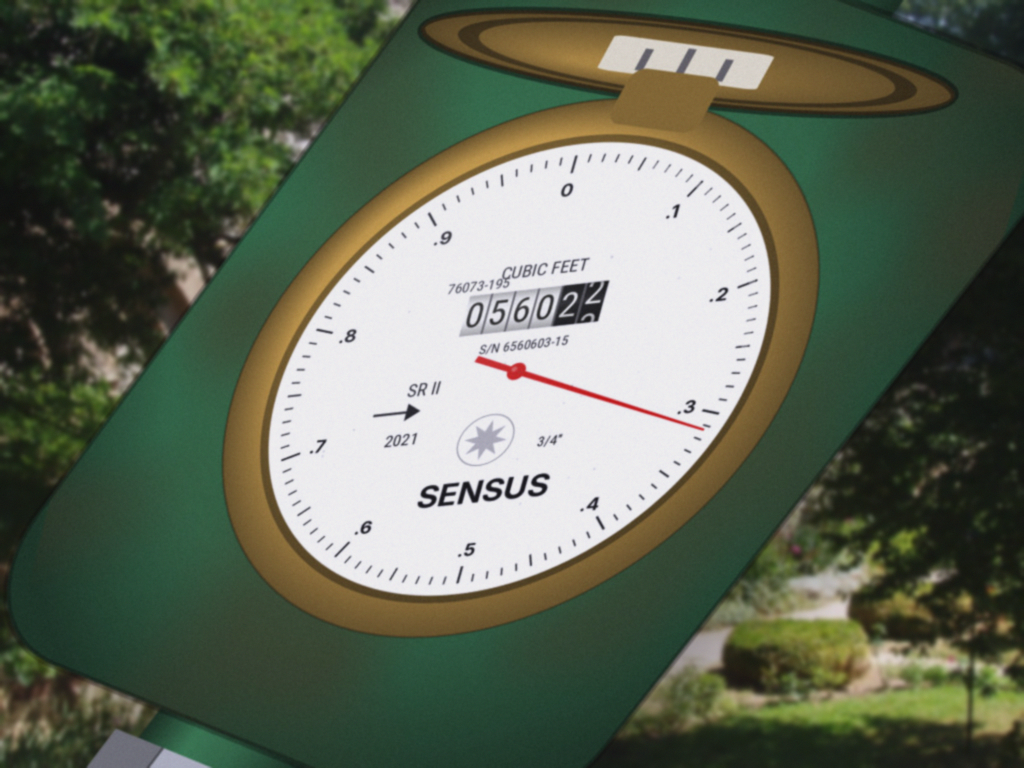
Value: 56022.31 ft³
